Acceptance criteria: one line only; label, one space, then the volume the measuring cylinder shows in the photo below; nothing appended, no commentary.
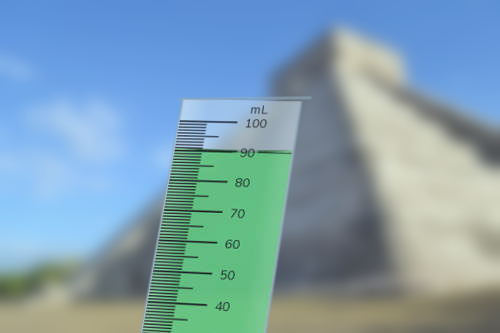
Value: 90 mL
